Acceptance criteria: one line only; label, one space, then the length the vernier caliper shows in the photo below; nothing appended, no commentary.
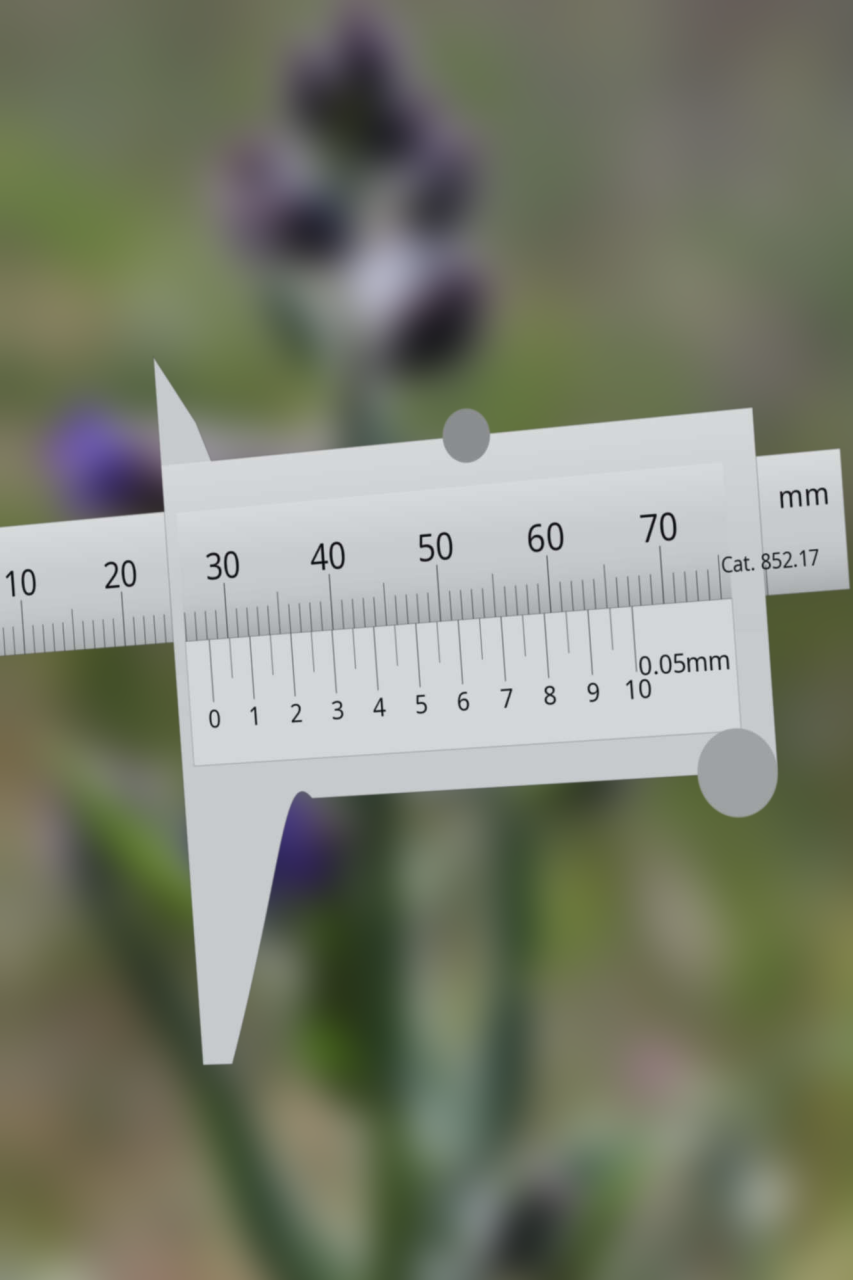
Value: 28.2 mm
